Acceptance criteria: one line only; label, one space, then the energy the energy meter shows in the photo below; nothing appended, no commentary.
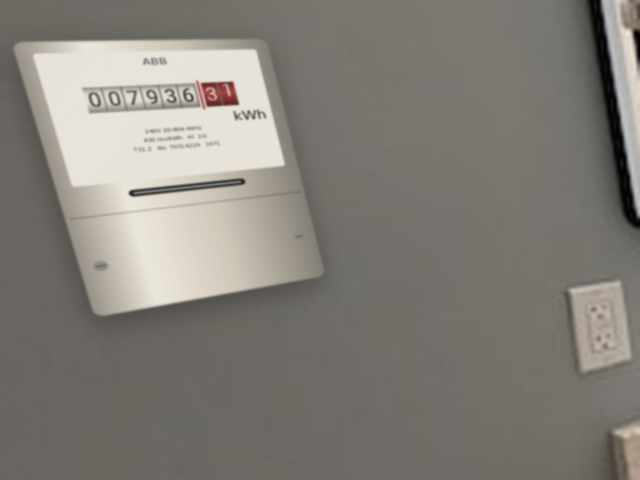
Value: 7936.31 kWh
